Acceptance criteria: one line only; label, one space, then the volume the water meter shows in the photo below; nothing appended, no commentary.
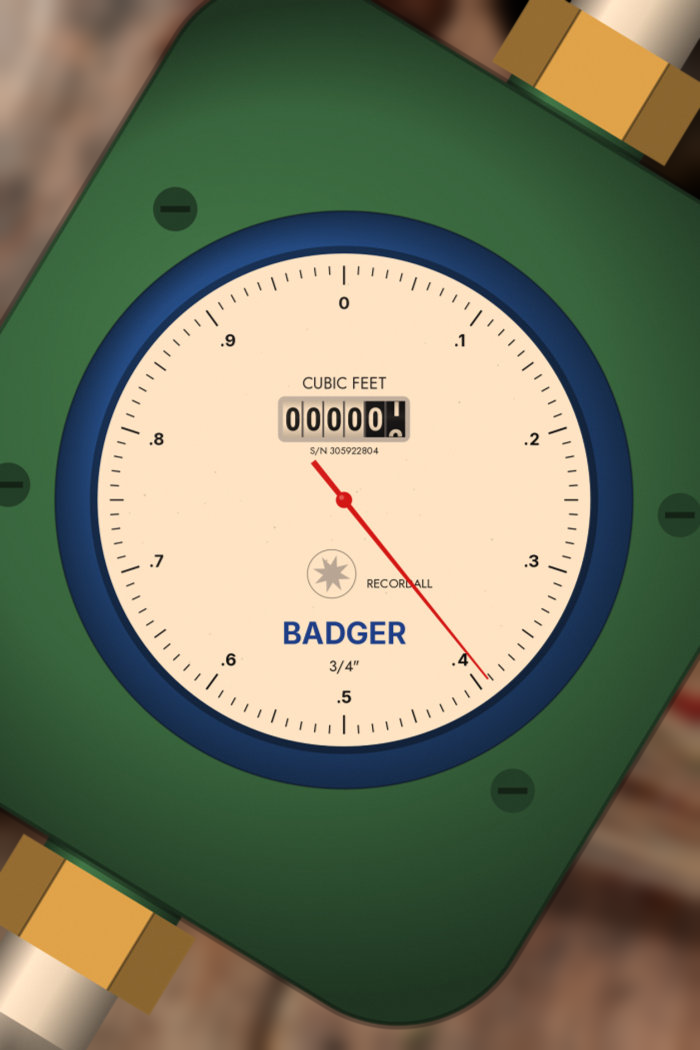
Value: 1.39 ft³
